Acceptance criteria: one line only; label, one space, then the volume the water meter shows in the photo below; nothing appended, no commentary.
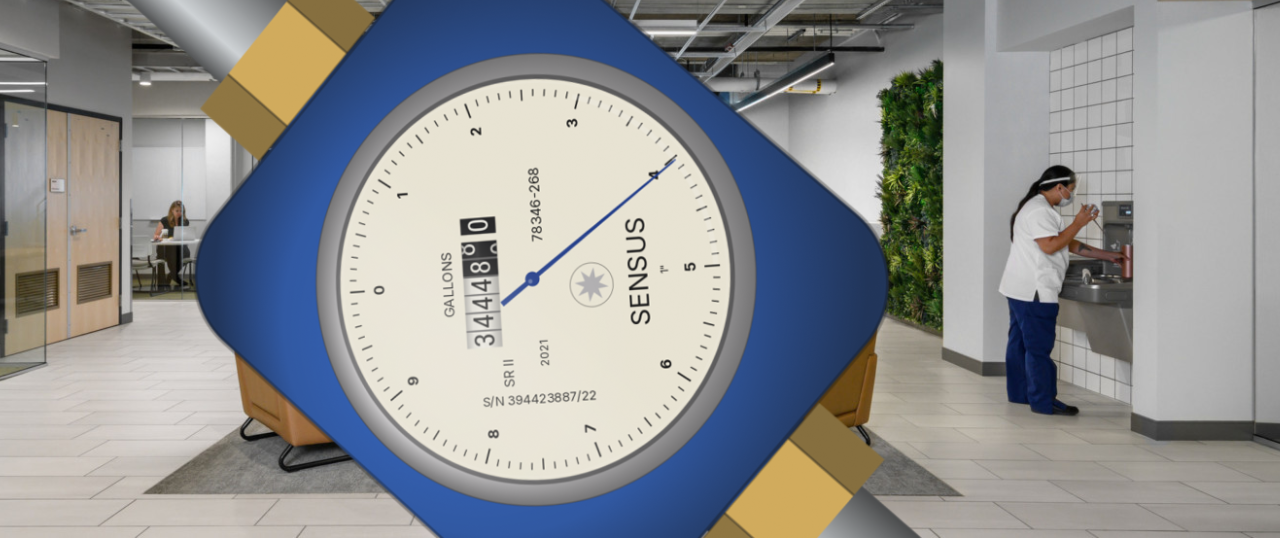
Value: 3444884.0 gal
